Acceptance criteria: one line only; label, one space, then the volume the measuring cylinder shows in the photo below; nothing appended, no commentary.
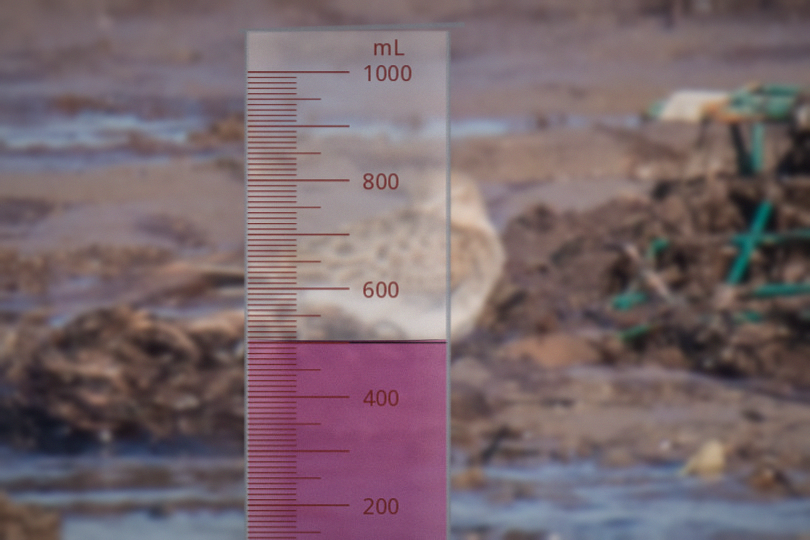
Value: 500 mL
